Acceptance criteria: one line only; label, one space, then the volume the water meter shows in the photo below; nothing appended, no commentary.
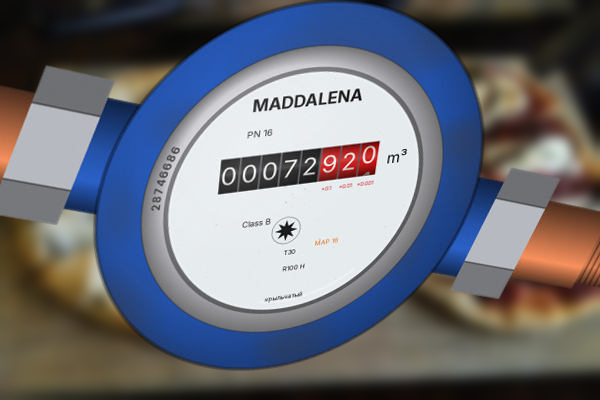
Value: 72.920 m³
